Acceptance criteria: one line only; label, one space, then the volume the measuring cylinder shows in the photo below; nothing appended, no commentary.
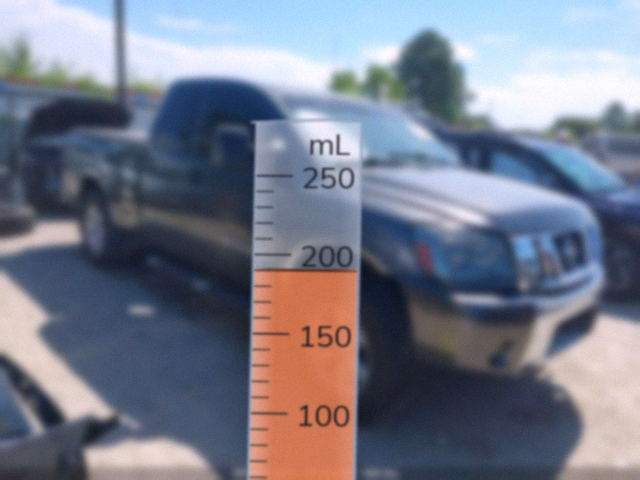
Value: 190 mL
